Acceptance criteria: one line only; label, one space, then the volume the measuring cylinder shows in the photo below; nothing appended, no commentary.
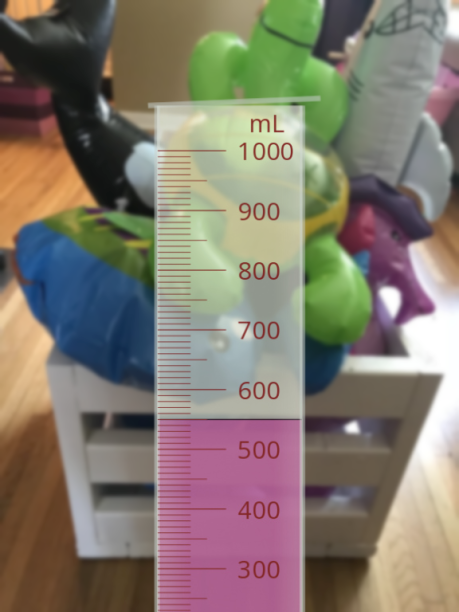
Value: 550 mL
